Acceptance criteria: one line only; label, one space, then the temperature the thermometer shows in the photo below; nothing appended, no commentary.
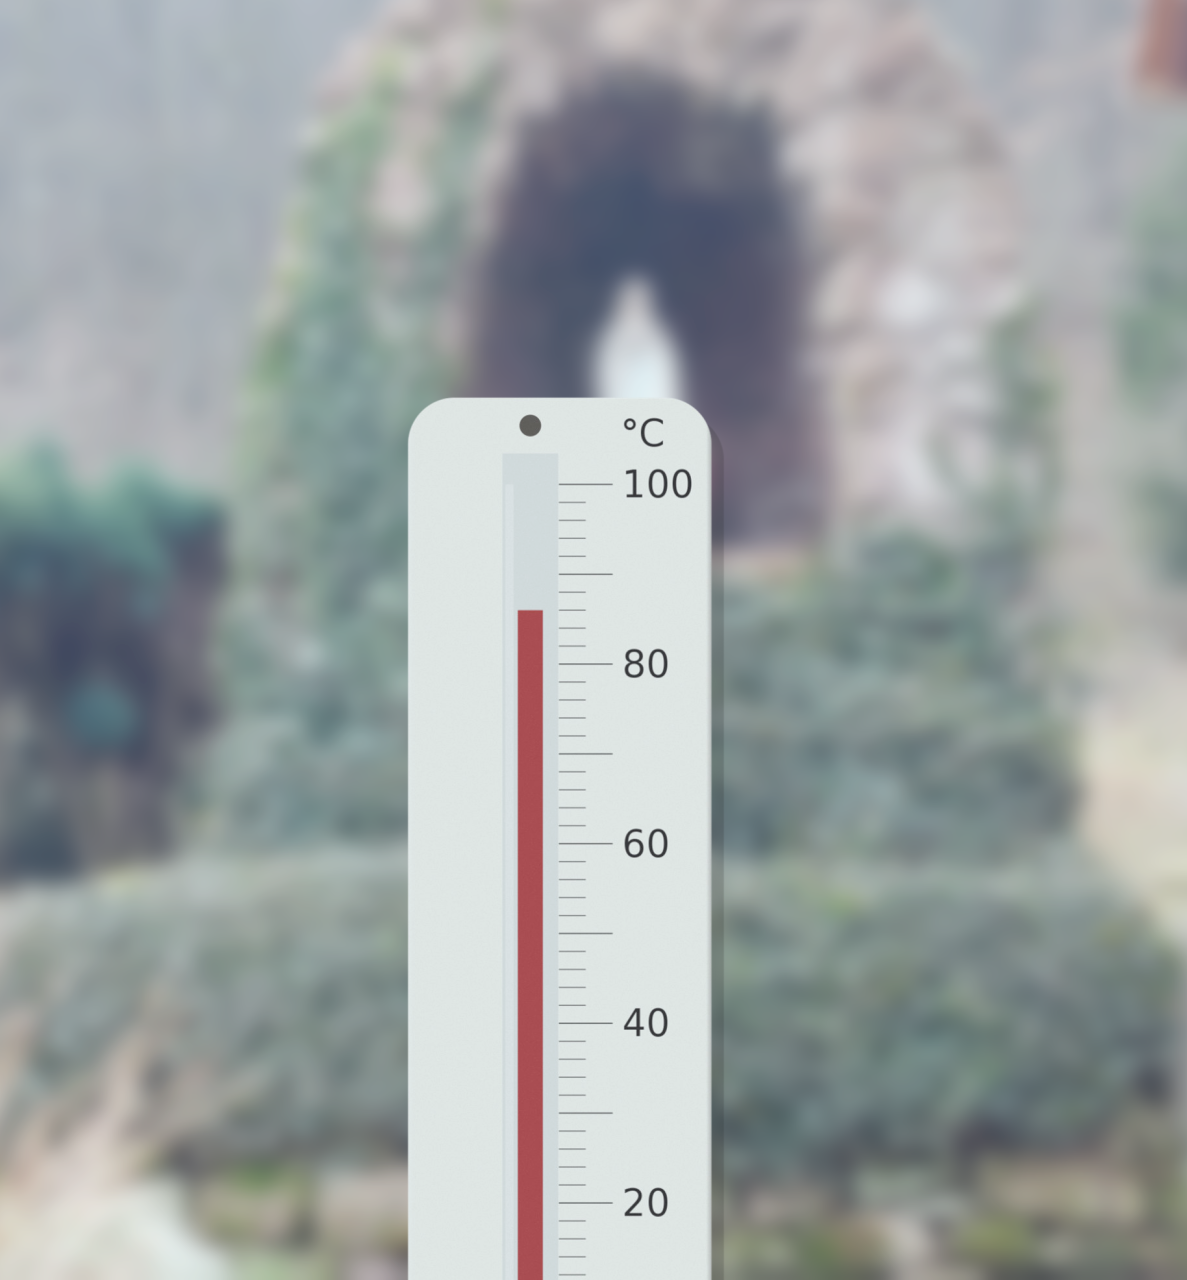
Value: 86 °C
